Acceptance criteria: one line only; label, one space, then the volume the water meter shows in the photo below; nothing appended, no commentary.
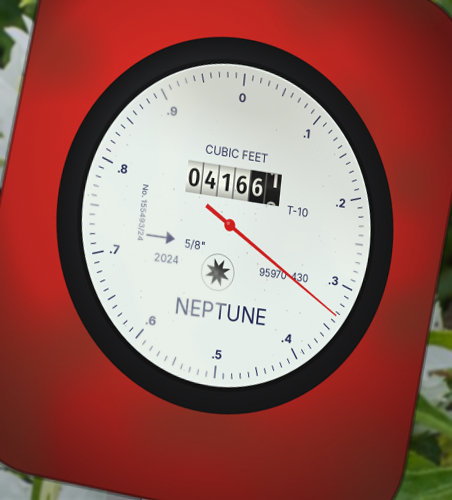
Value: 41661.33 ft³
